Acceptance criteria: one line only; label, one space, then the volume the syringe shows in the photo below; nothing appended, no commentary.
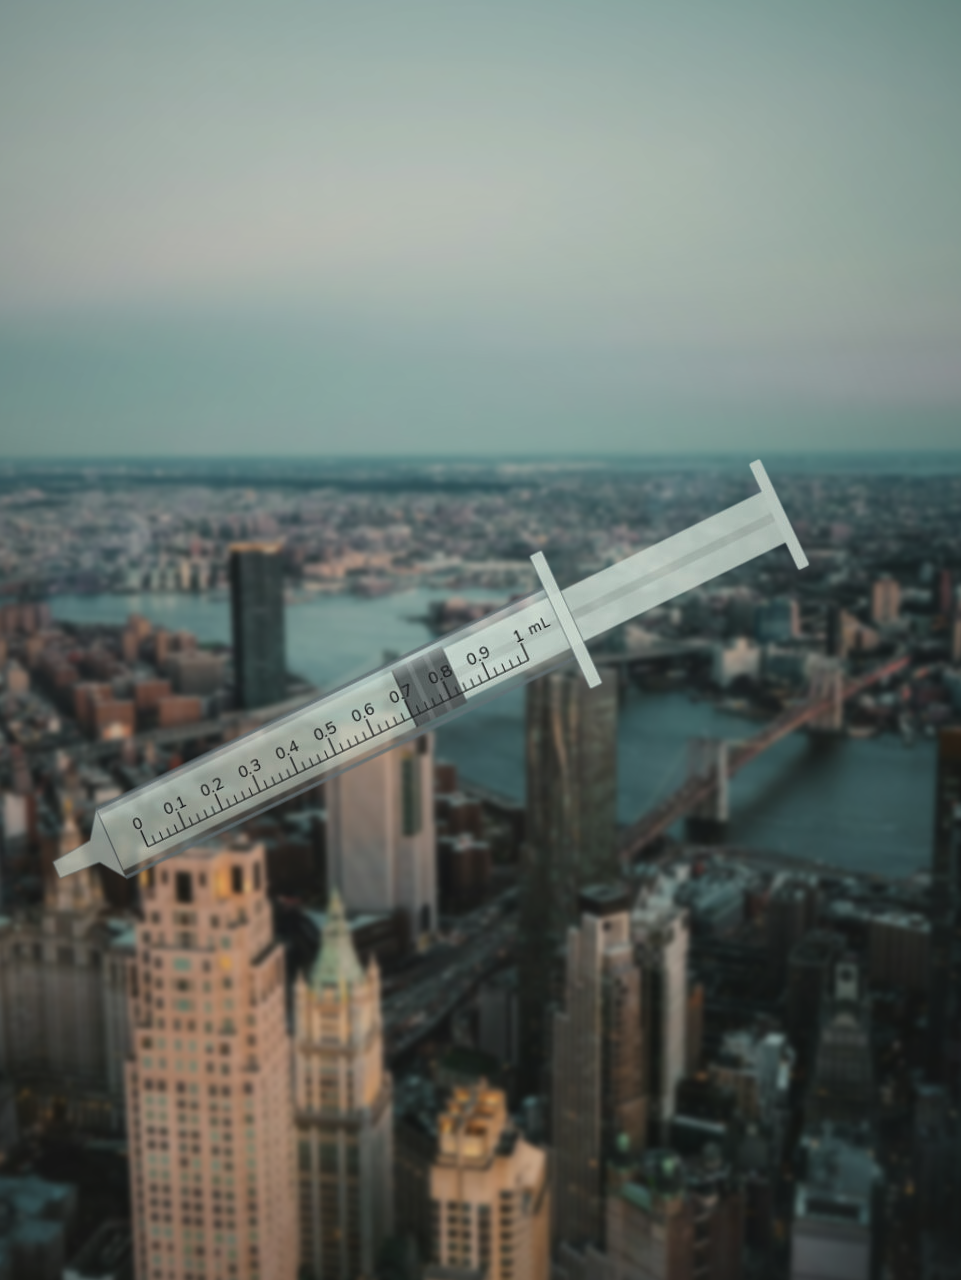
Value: 0.7 mL
